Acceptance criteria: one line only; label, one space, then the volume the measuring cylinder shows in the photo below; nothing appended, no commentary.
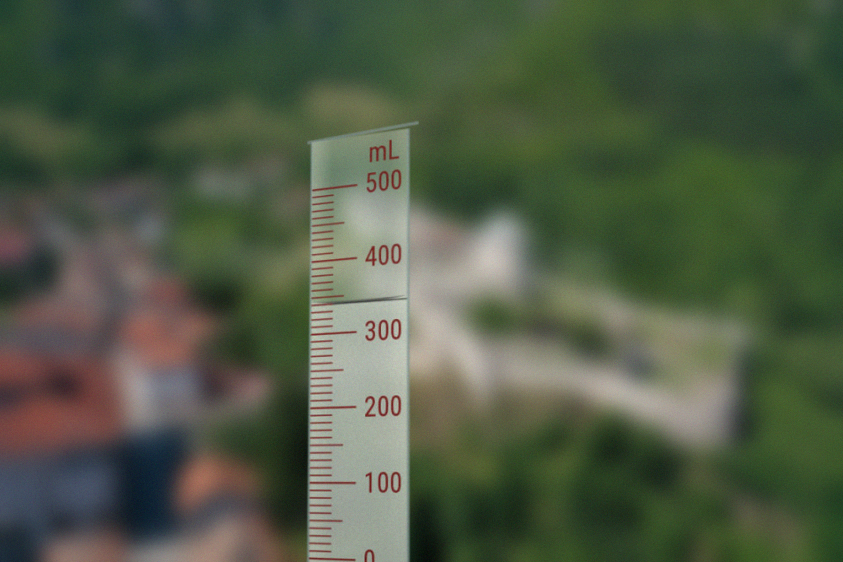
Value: 340 mL
